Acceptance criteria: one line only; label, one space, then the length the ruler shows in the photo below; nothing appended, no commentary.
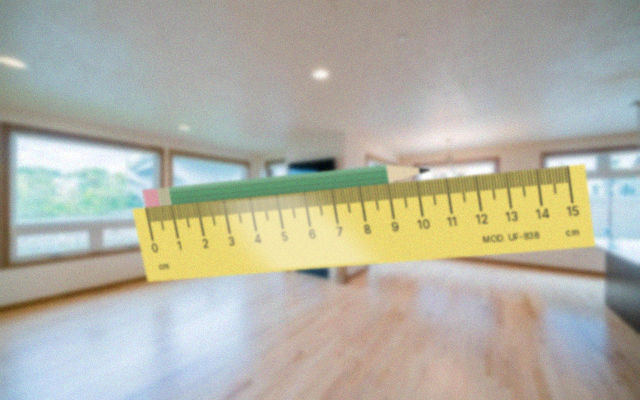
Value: 10.5 cm
